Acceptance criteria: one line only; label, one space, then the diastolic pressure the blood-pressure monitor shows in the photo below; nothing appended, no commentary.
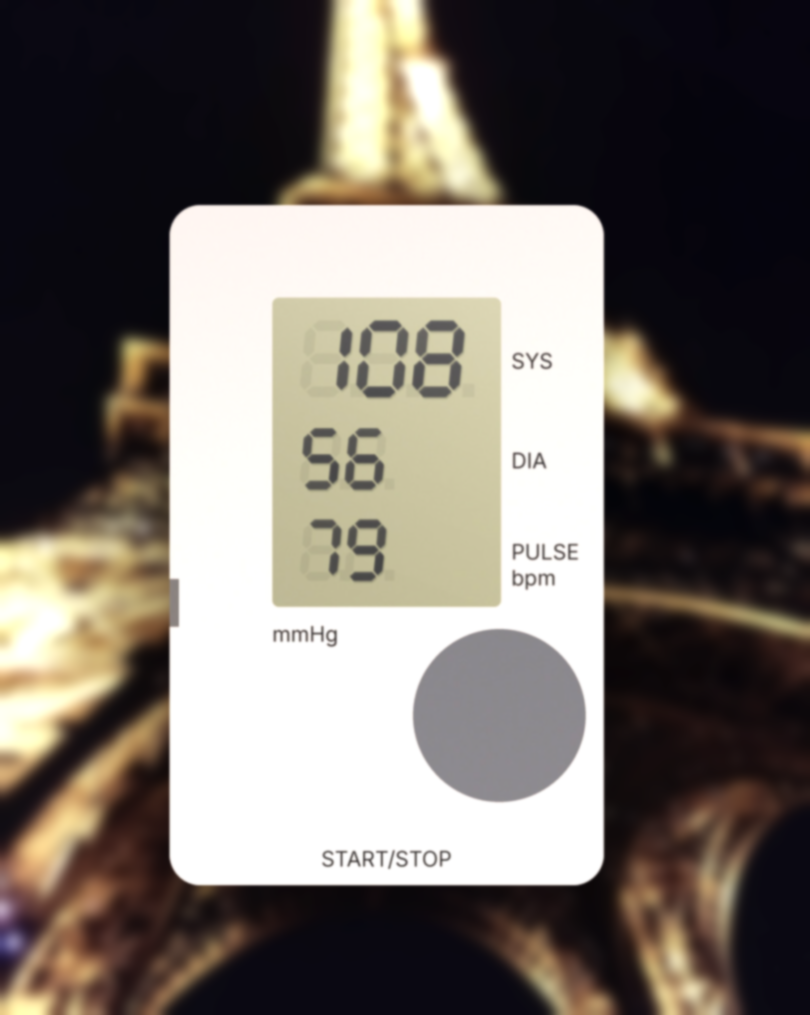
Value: 56 mmHg
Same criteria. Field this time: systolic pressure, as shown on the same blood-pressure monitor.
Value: 108 mmHg
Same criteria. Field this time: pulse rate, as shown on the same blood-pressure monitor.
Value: 79 bpm
